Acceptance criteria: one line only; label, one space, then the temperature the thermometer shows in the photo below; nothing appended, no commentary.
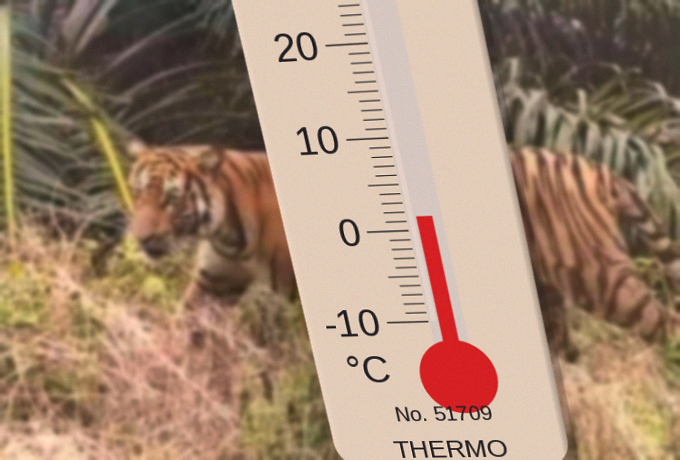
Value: 1.5 °C
